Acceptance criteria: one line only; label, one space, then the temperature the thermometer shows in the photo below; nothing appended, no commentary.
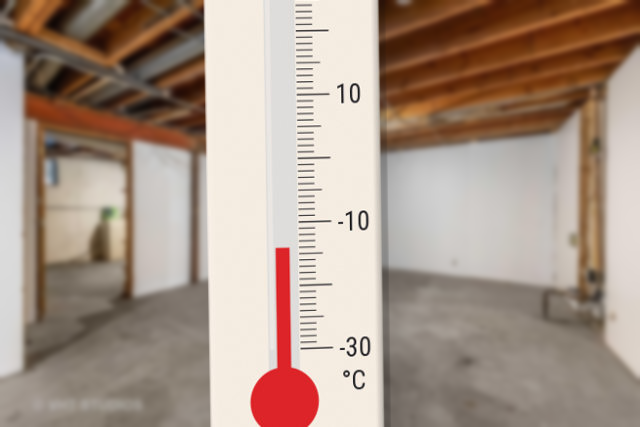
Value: -14 °C
